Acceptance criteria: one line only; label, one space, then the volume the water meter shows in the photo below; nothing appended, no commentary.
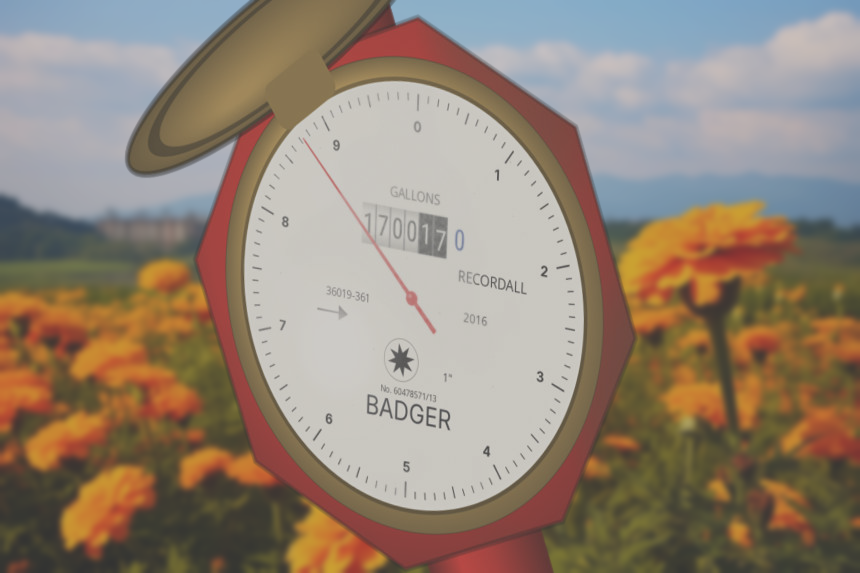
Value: 1700168.7 gal
